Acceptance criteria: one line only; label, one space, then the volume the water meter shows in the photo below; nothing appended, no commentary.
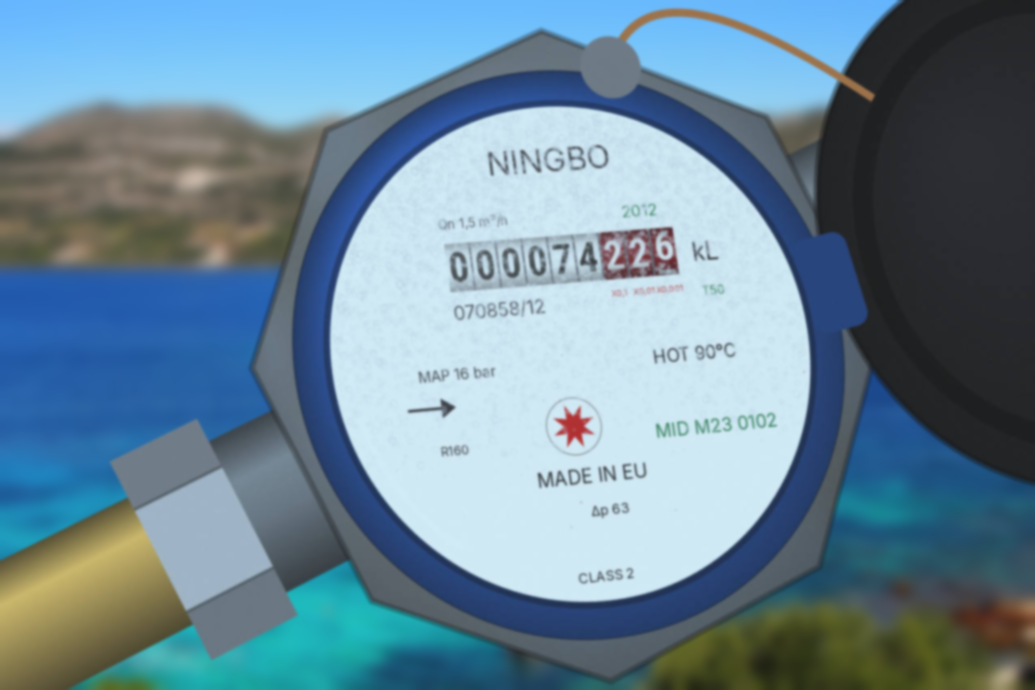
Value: 74.226 kL
